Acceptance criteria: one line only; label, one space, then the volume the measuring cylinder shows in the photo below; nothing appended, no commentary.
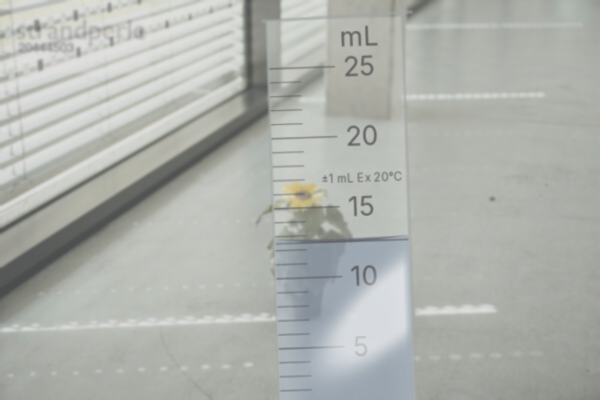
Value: 12.5 mL
